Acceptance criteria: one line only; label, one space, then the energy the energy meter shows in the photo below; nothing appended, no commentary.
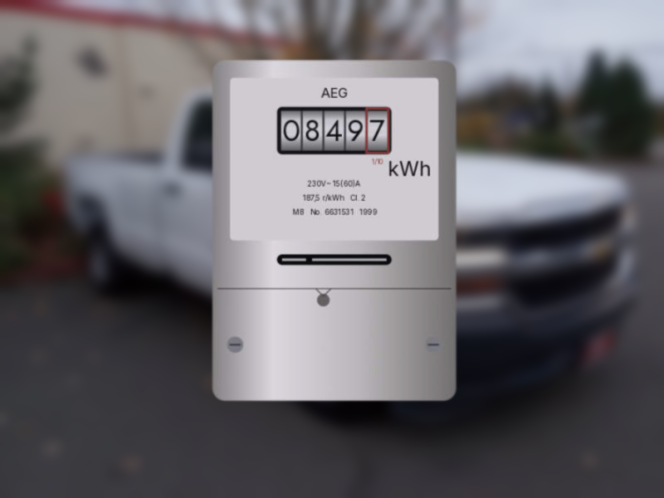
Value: 849.7 kWh
